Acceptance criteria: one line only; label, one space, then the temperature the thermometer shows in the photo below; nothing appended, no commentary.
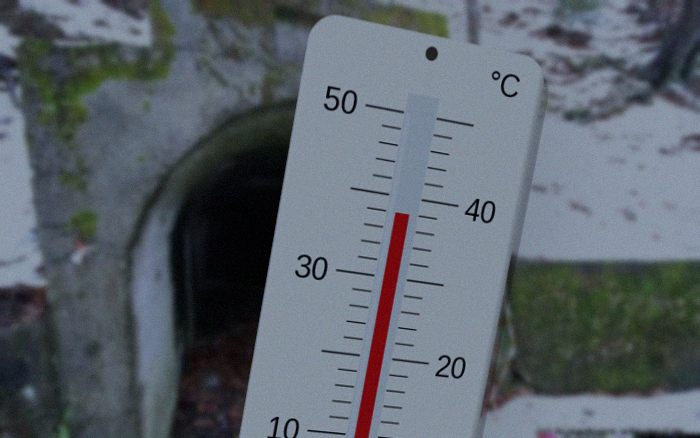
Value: 38 °C
